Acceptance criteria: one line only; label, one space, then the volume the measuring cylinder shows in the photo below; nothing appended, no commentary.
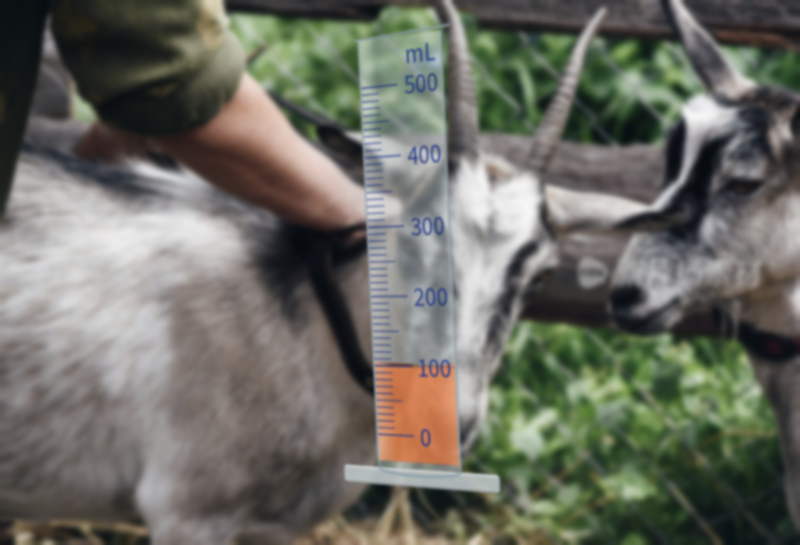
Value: 100 mL
